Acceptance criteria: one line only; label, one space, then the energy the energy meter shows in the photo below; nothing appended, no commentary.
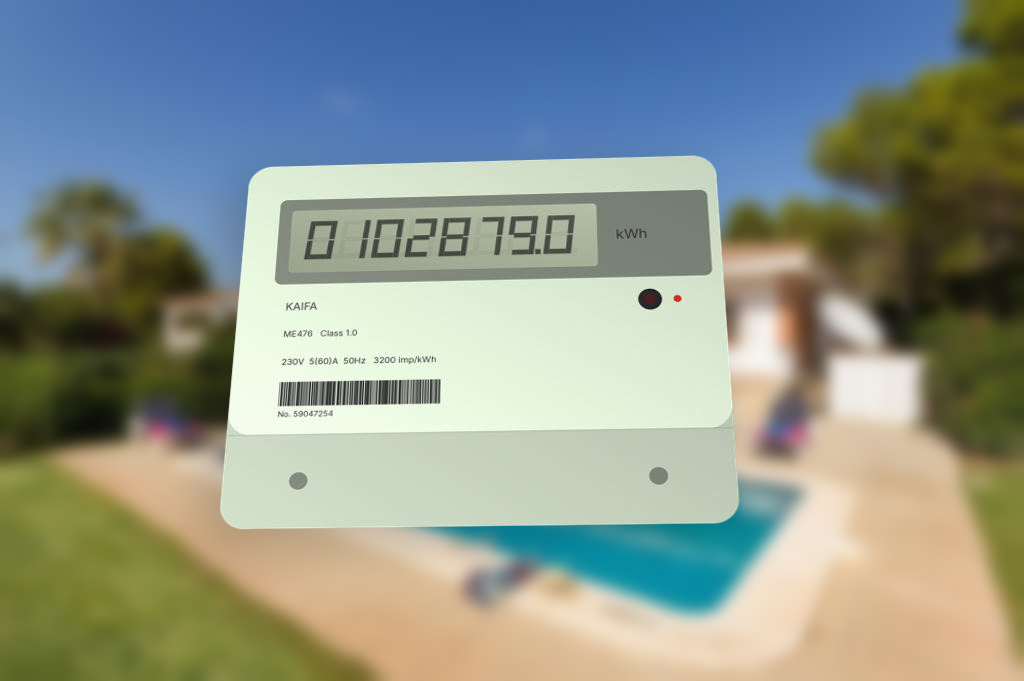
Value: 102879.0 kWh
